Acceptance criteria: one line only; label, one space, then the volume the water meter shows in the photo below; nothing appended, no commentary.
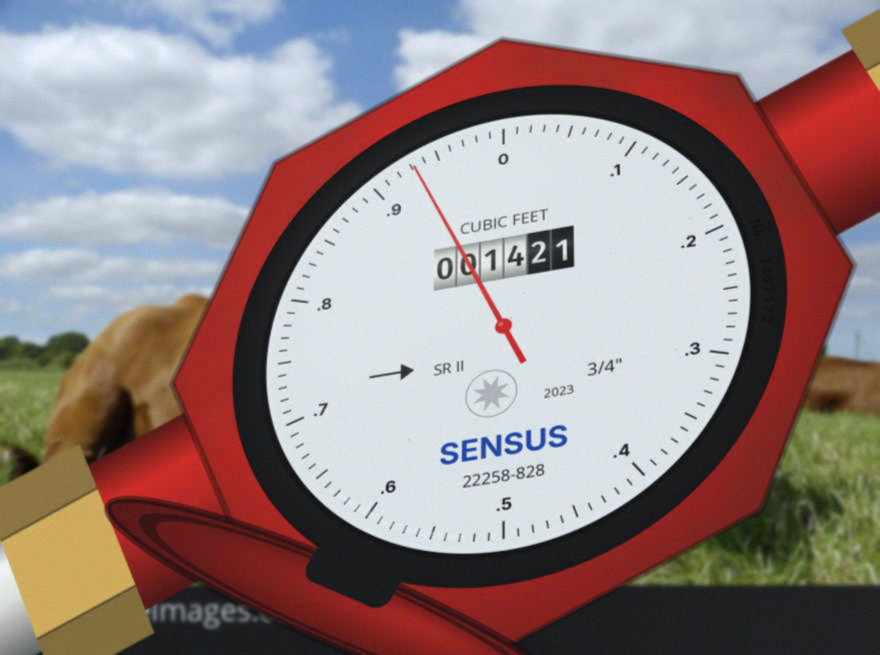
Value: 1420.93 ft³
